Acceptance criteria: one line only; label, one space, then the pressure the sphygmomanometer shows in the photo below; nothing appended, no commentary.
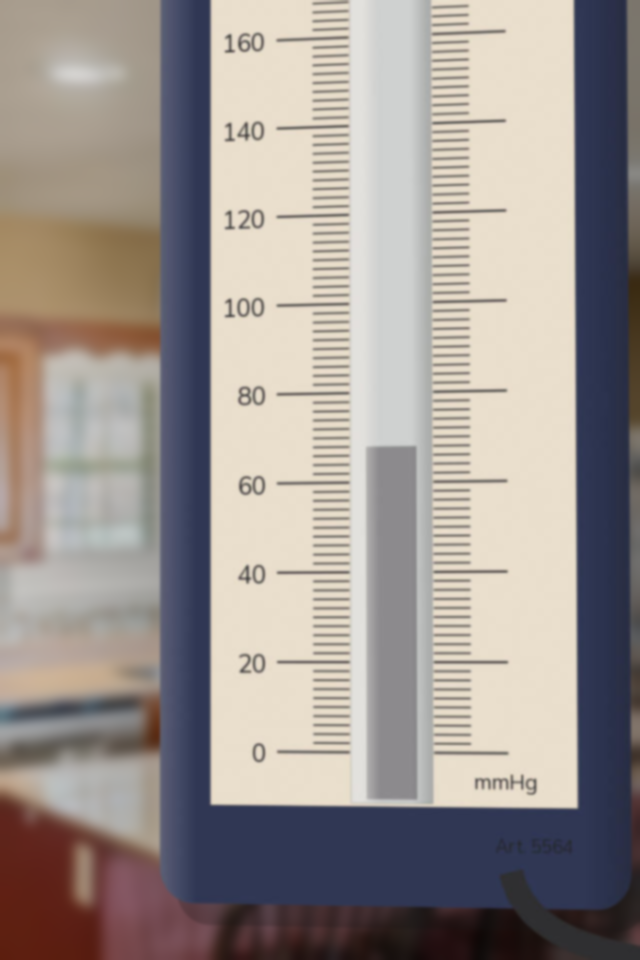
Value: 68 mmHg
